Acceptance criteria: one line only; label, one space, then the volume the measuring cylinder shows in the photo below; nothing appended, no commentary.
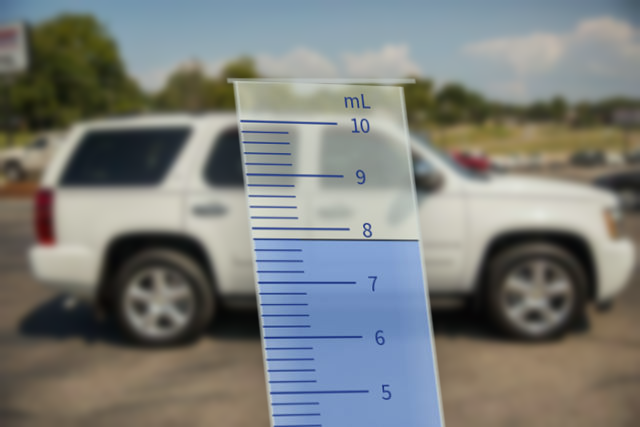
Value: 7.8 mL
